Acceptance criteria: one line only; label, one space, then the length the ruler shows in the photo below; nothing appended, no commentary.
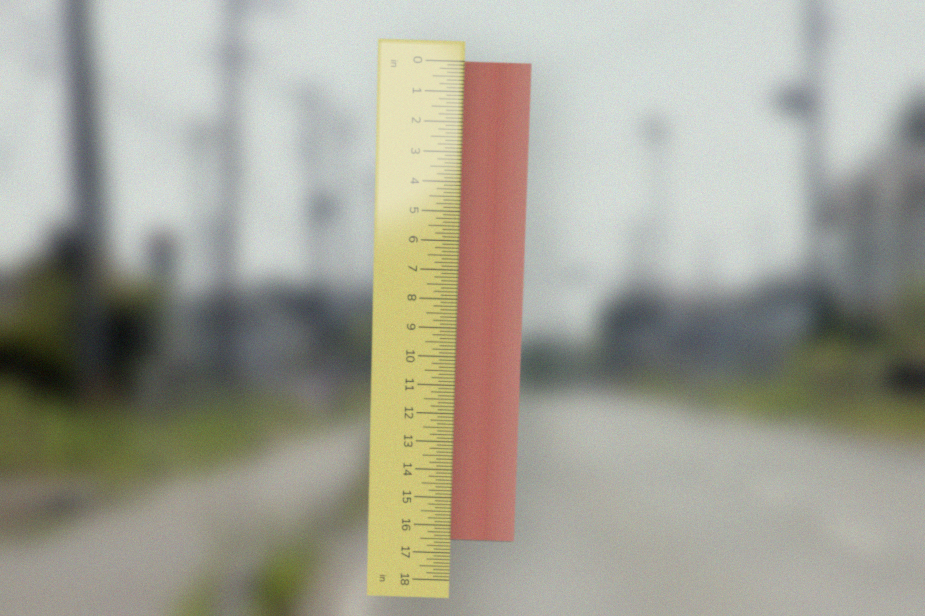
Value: 16.5 in
